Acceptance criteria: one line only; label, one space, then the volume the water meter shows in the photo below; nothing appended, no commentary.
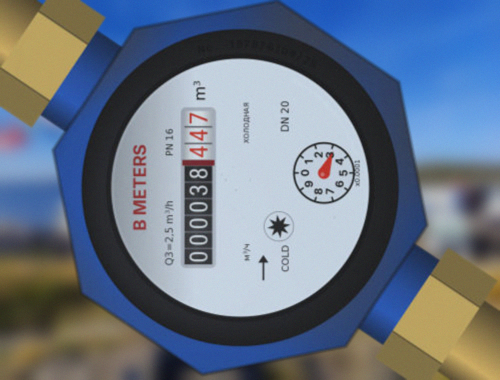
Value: 38.4473 m³
